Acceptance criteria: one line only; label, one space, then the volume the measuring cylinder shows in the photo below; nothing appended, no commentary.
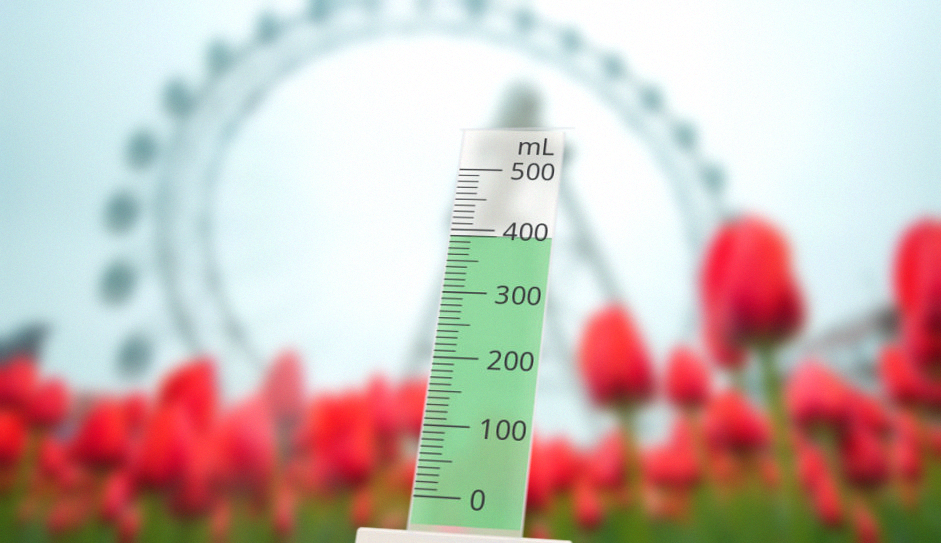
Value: 390 mL
